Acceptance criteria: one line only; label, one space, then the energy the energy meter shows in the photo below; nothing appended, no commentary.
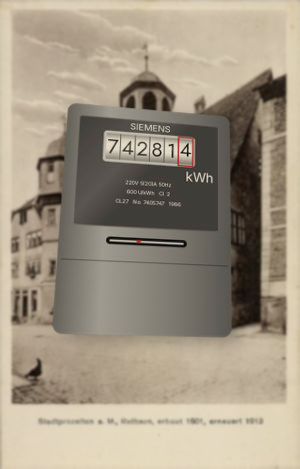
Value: 74281.4 kWh
